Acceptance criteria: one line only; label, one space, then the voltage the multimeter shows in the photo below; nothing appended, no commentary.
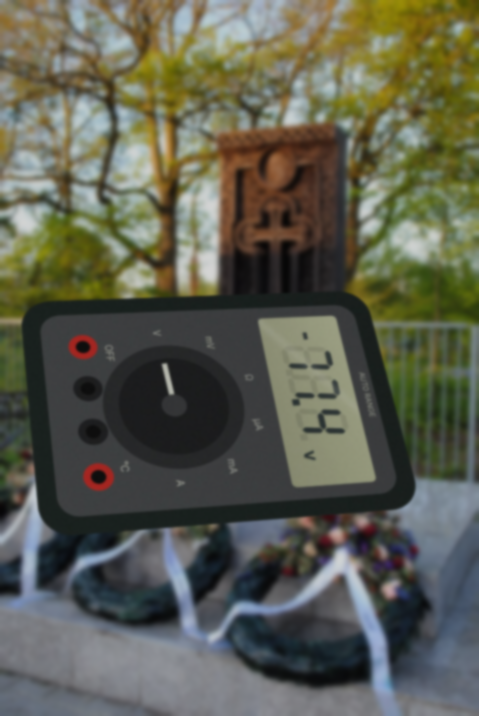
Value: -77.4 V
